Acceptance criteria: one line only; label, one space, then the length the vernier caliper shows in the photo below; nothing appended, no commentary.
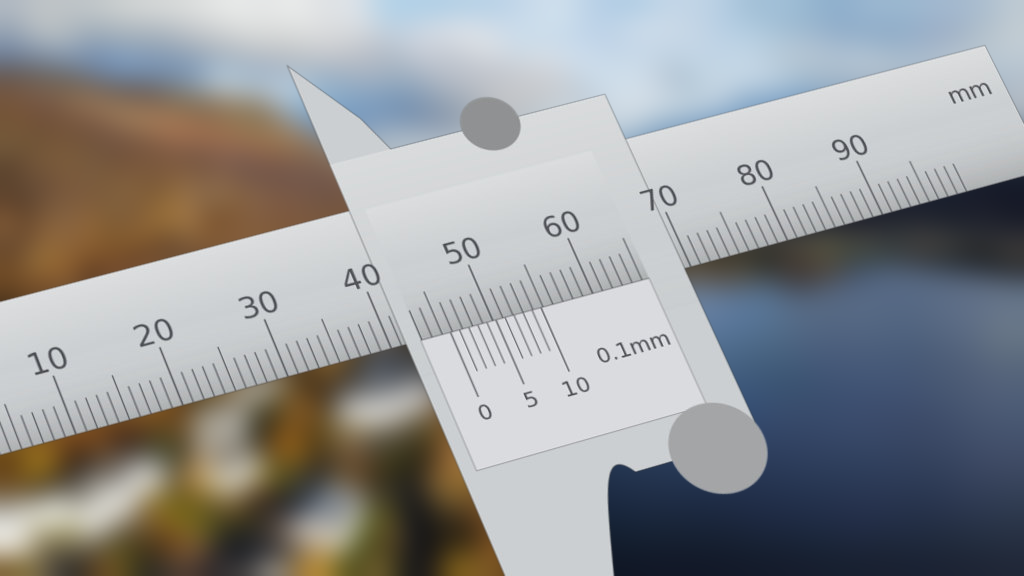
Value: 45.8 mm
